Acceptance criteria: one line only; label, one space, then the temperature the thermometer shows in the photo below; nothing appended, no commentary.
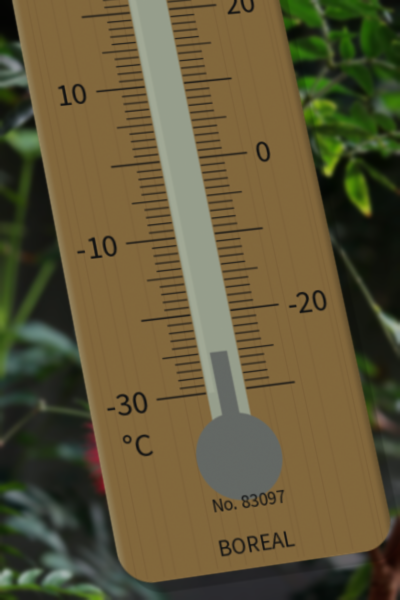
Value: -25 °C
